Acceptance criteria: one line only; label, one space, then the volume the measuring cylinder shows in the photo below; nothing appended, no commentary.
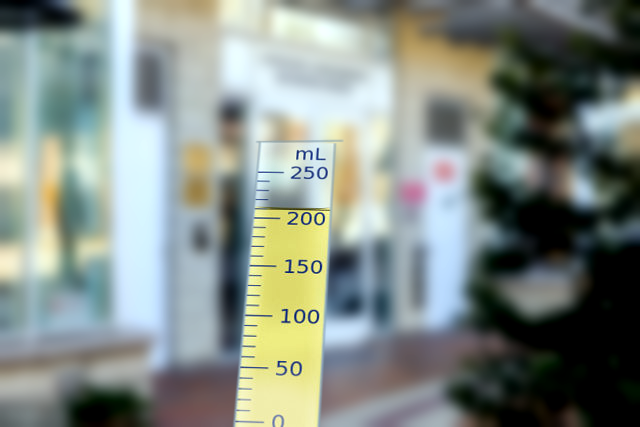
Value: 210 mL
